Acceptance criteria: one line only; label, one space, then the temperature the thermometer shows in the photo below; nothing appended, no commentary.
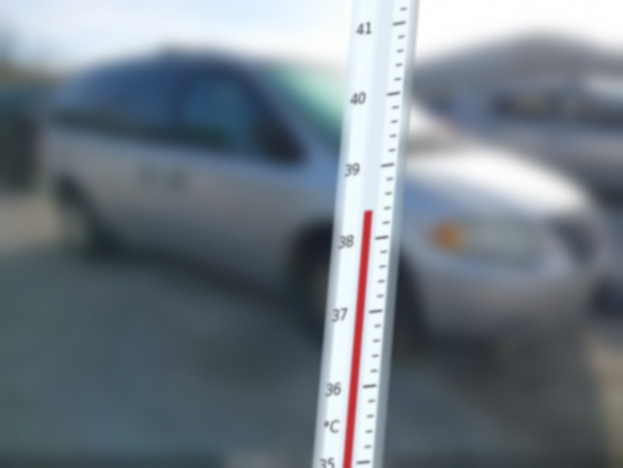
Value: 38.4 °C
